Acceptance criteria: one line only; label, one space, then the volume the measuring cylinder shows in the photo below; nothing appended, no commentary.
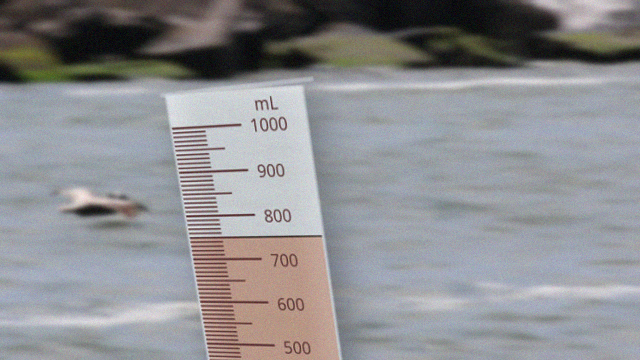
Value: 750 mL
